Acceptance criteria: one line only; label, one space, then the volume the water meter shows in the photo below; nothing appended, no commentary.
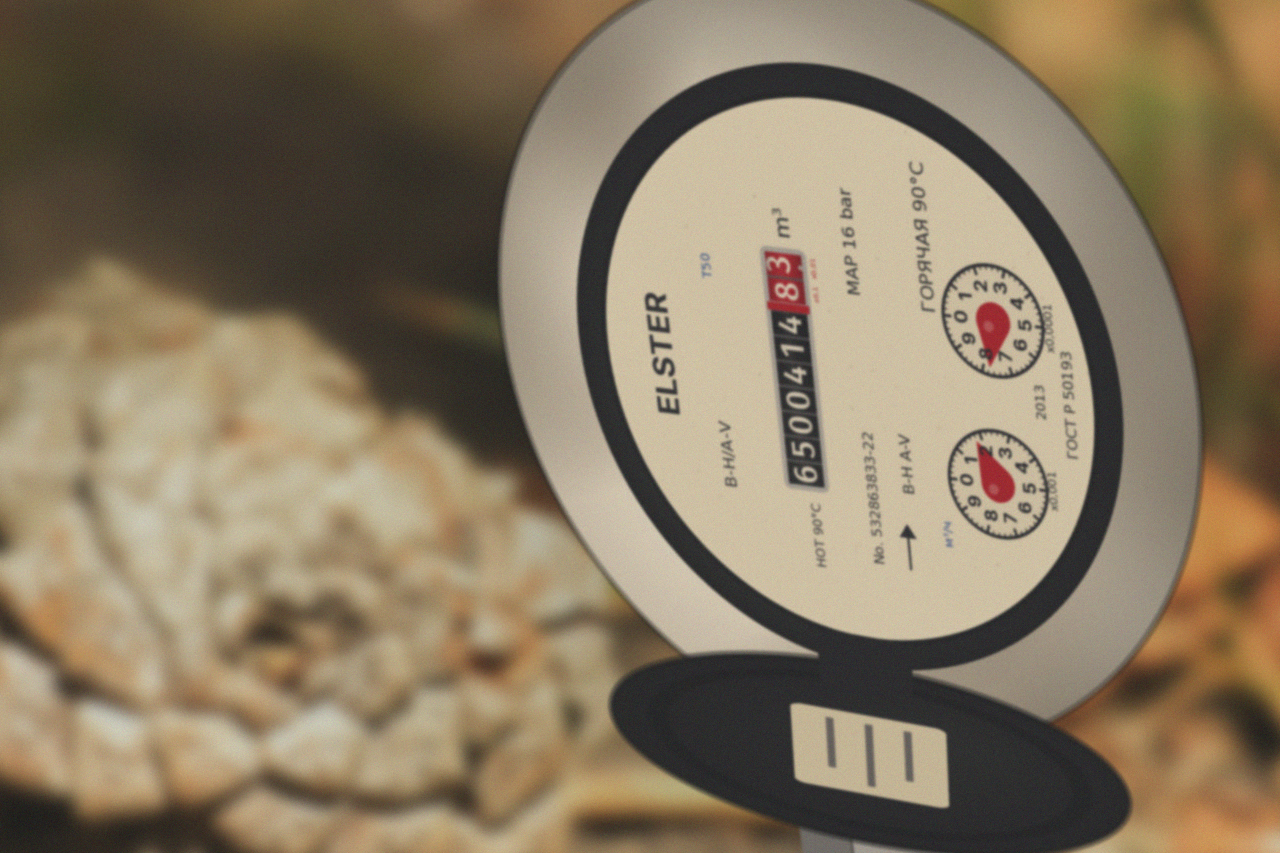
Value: 6500414.8317 m³
